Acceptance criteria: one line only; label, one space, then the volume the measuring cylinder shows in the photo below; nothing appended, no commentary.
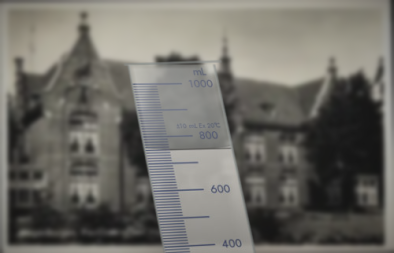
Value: 750 mL
